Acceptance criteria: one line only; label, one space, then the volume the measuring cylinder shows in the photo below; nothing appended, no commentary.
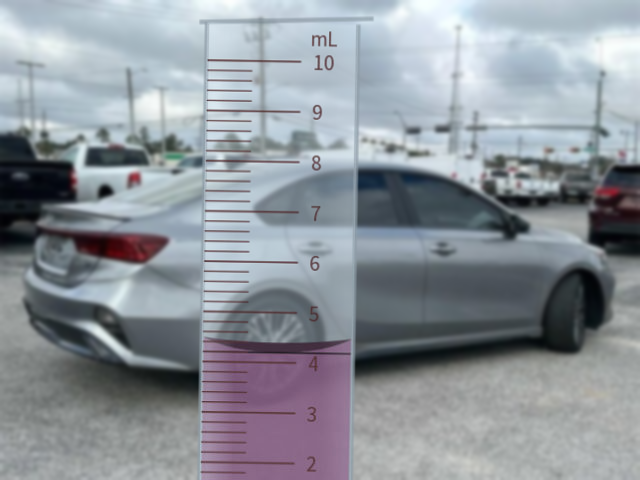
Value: 4.2 mL
